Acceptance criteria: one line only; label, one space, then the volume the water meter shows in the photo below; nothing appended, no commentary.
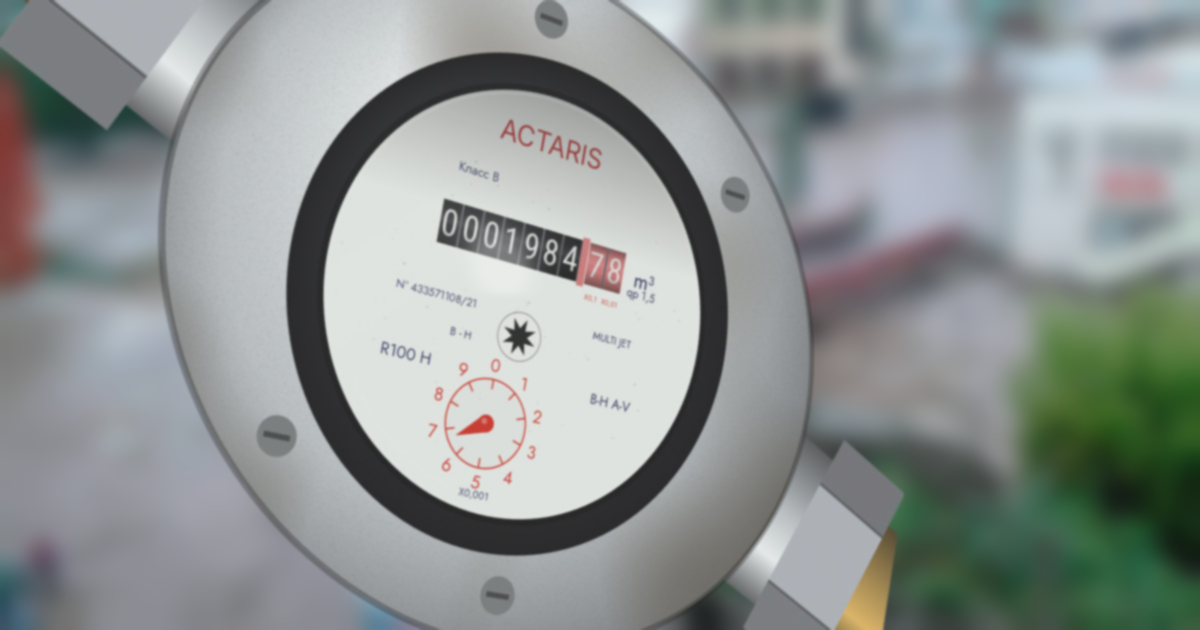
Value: 1984.786 m³
